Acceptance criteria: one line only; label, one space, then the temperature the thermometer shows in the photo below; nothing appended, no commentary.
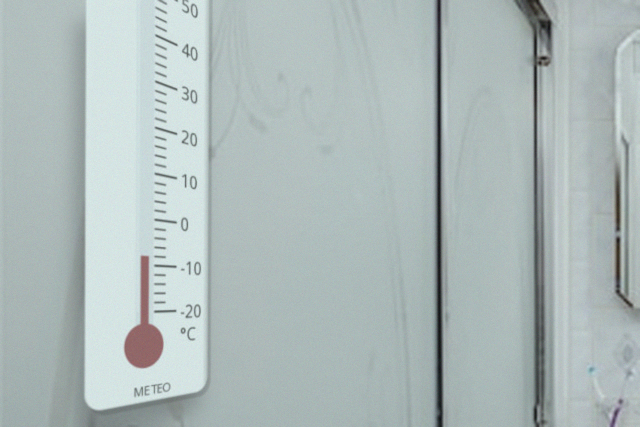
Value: -8 °C
